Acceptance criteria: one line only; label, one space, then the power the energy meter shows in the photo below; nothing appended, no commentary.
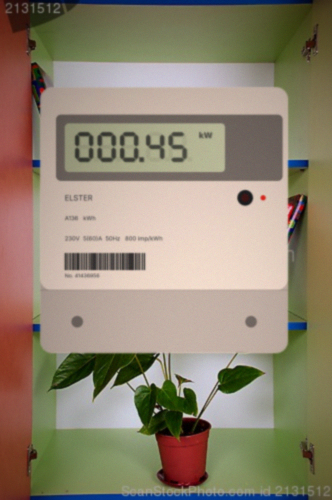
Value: 0.45 kW
